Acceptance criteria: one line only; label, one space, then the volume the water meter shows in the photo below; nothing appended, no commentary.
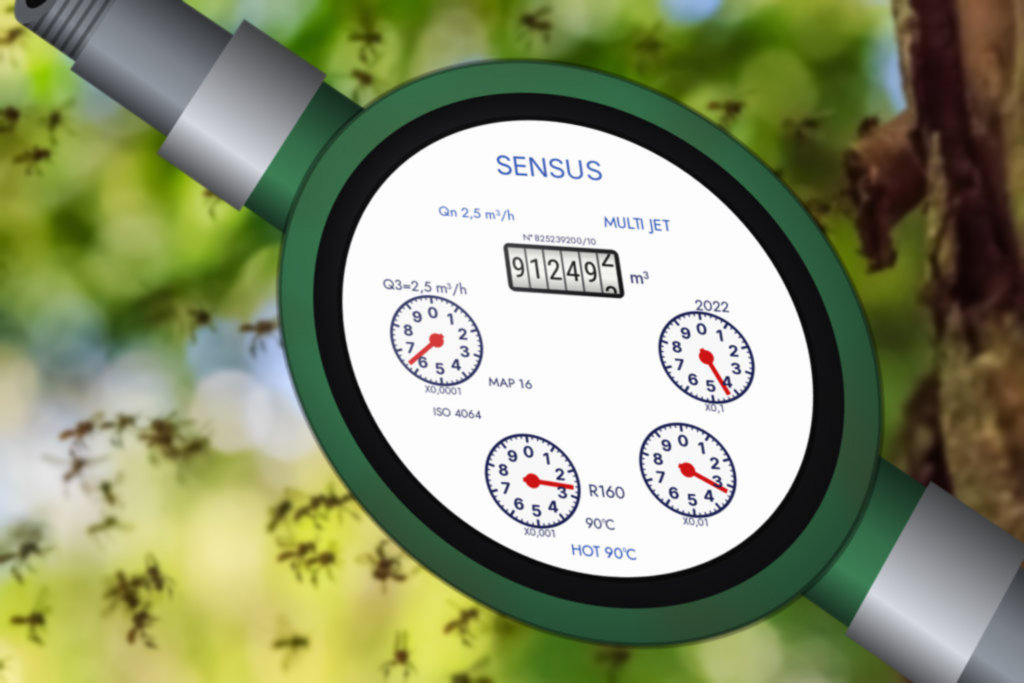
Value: 912492.4326 m³
